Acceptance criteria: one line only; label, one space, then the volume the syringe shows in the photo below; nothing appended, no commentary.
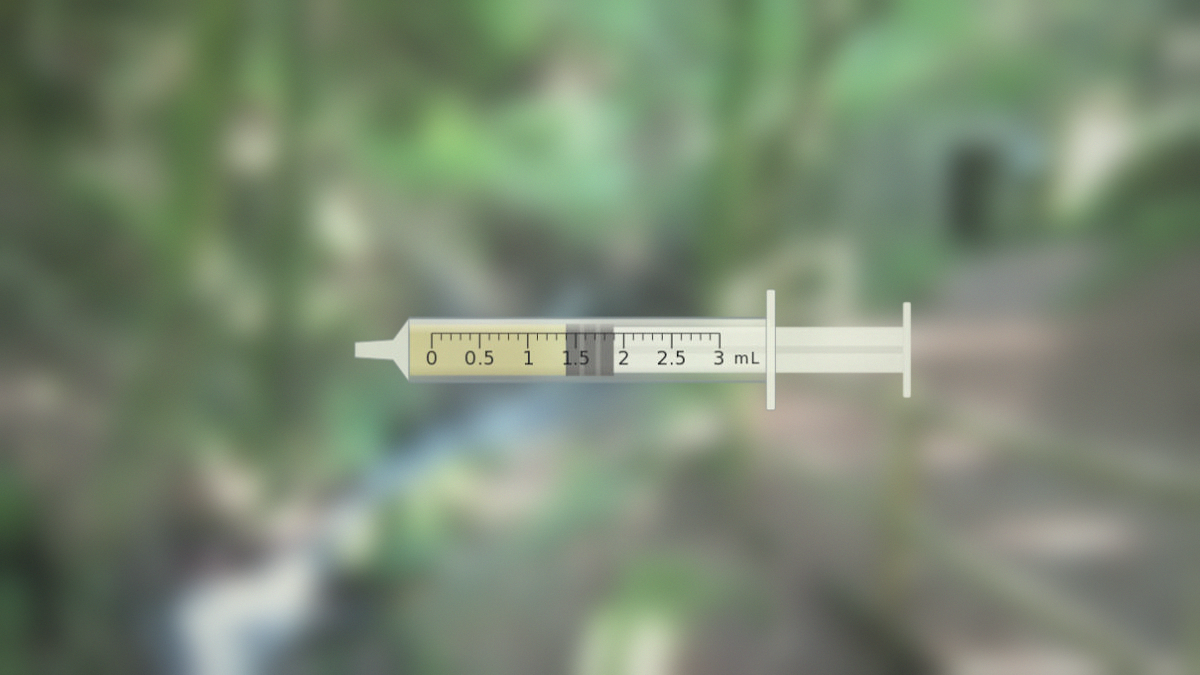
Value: 1.4 mL
